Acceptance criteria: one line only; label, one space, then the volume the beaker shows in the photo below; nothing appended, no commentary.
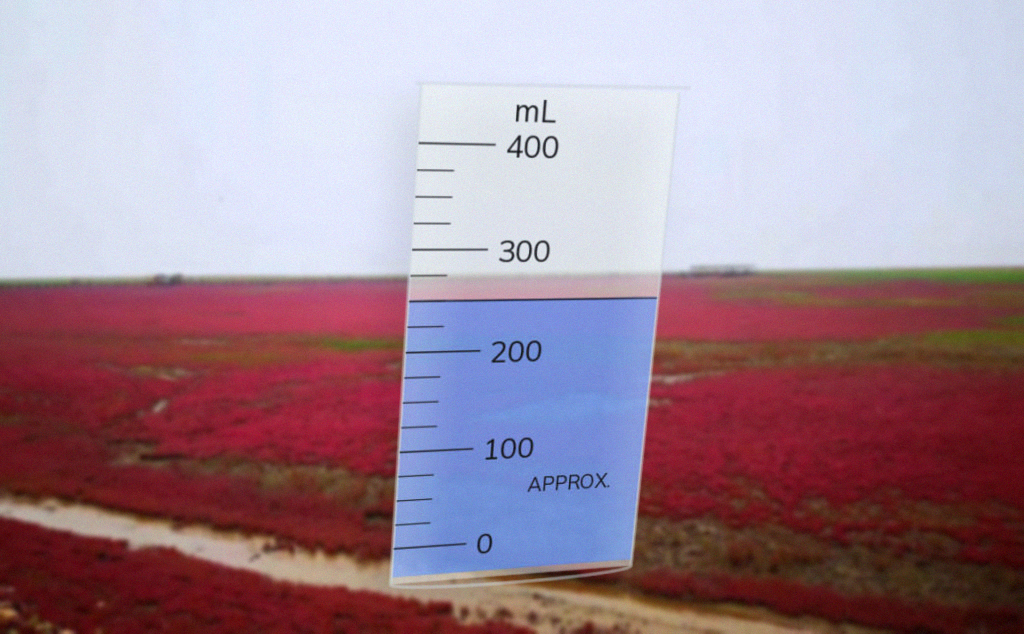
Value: 250 mL
